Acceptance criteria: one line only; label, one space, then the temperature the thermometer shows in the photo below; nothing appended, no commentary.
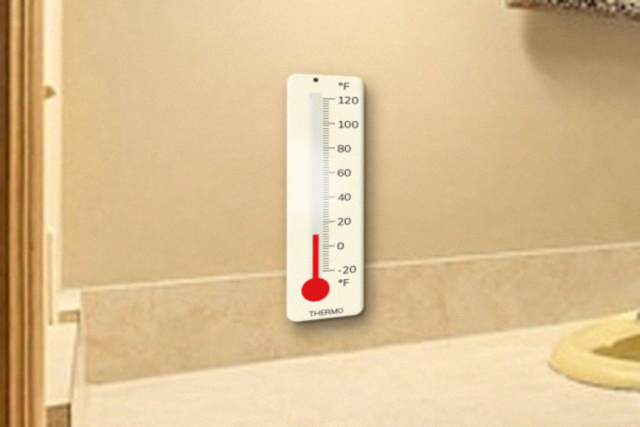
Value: 10 °F
